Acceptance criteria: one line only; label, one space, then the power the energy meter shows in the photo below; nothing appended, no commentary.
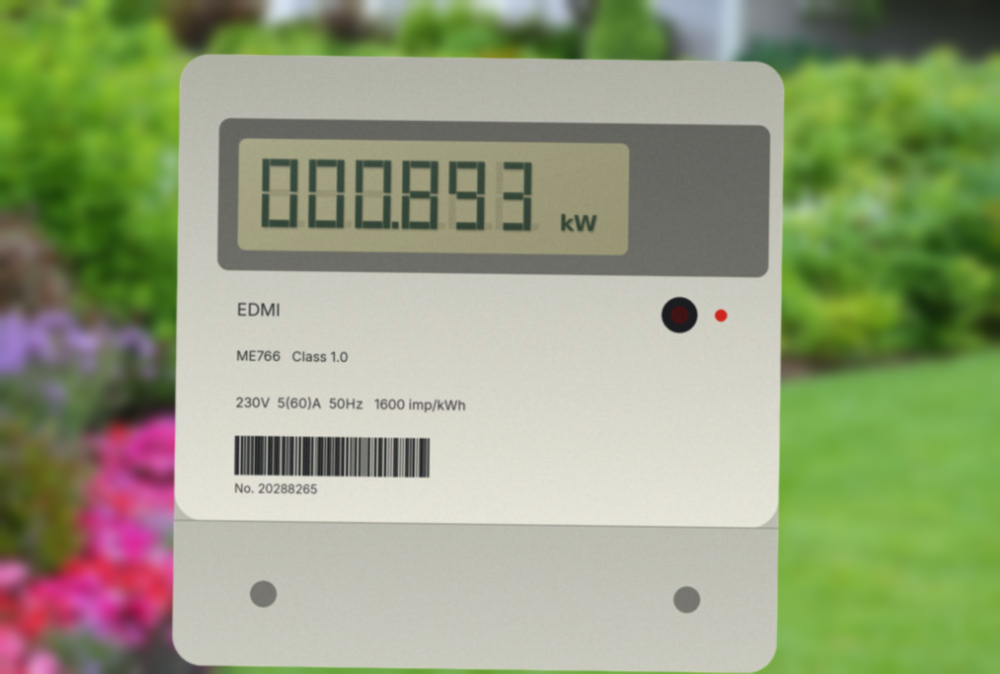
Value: 0.893 kW
